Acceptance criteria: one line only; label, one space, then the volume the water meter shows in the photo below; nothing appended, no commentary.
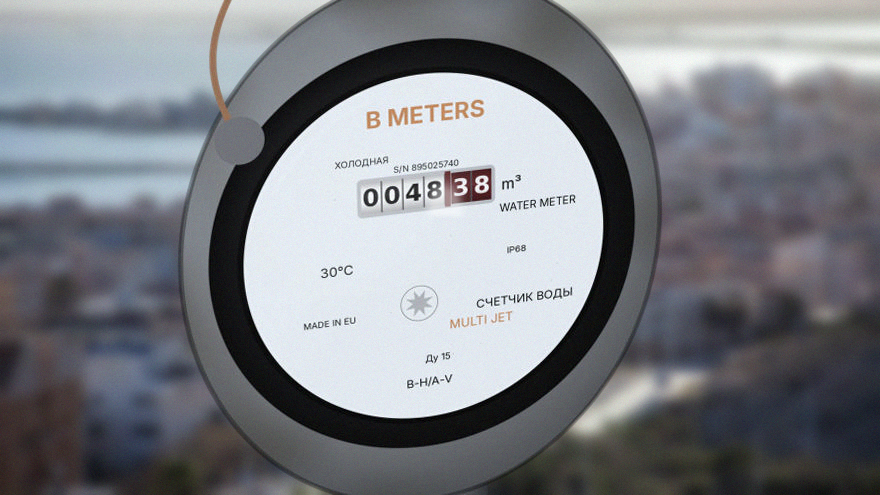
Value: 48.38 m³
